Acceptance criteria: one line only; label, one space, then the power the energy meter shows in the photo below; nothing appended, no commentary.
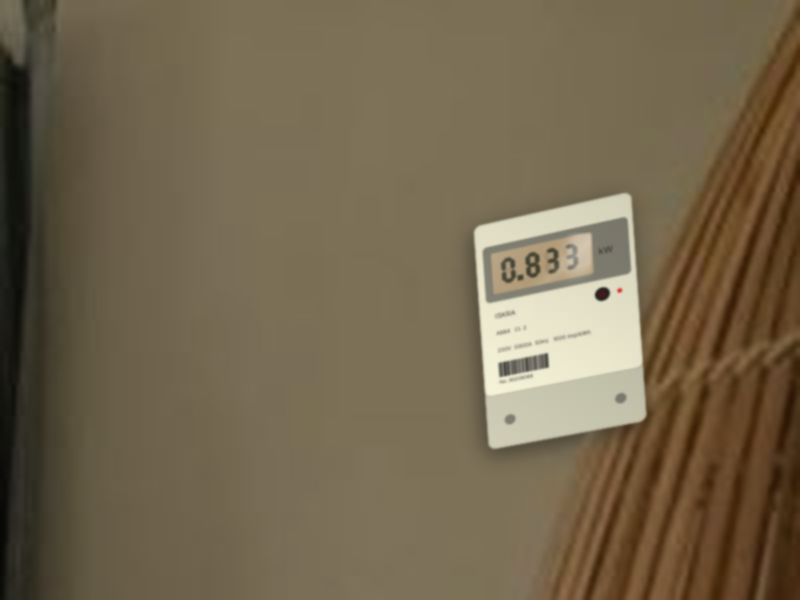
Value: 0.833 kW
